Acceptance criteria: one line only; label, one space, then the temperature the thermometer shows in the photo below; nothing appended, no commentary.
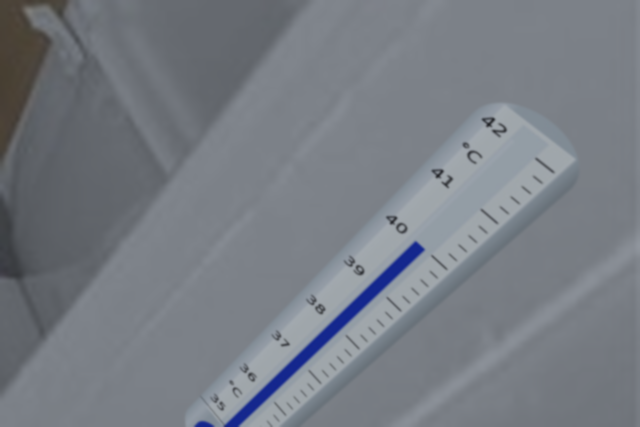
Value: 40 °C
